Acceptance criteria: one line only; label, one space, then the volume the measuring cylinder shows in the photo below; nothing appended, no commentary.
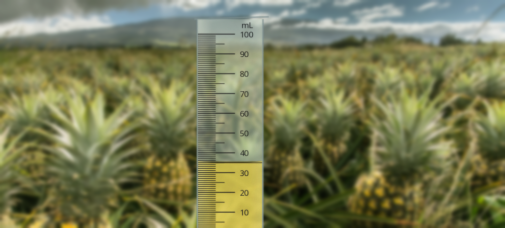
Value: 35 mL
